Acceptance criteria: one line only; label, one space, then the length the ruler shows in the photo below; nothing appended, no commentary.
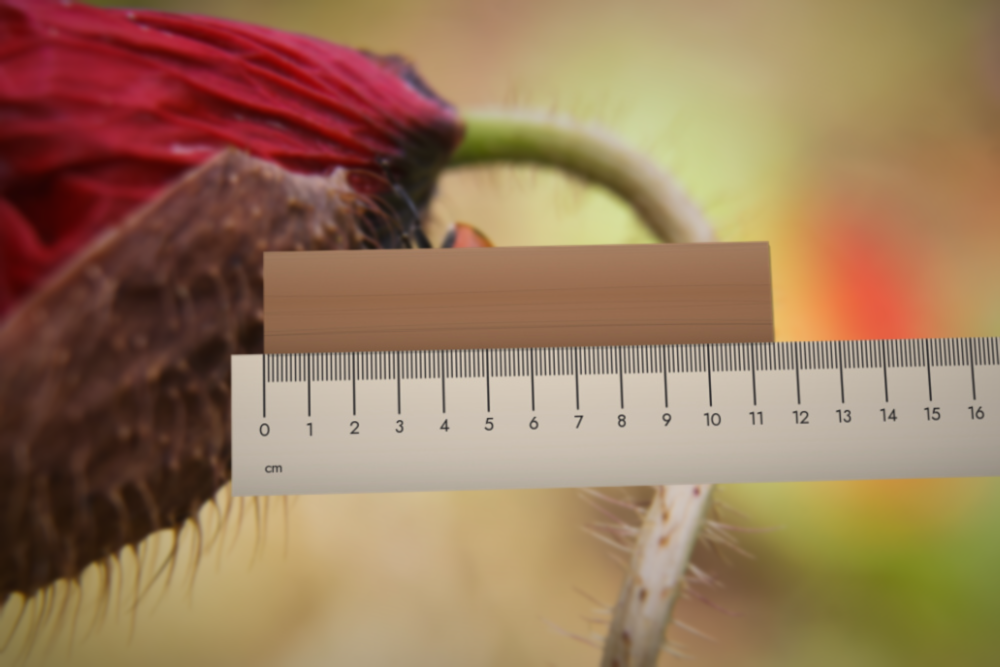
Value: 11.5 cm
